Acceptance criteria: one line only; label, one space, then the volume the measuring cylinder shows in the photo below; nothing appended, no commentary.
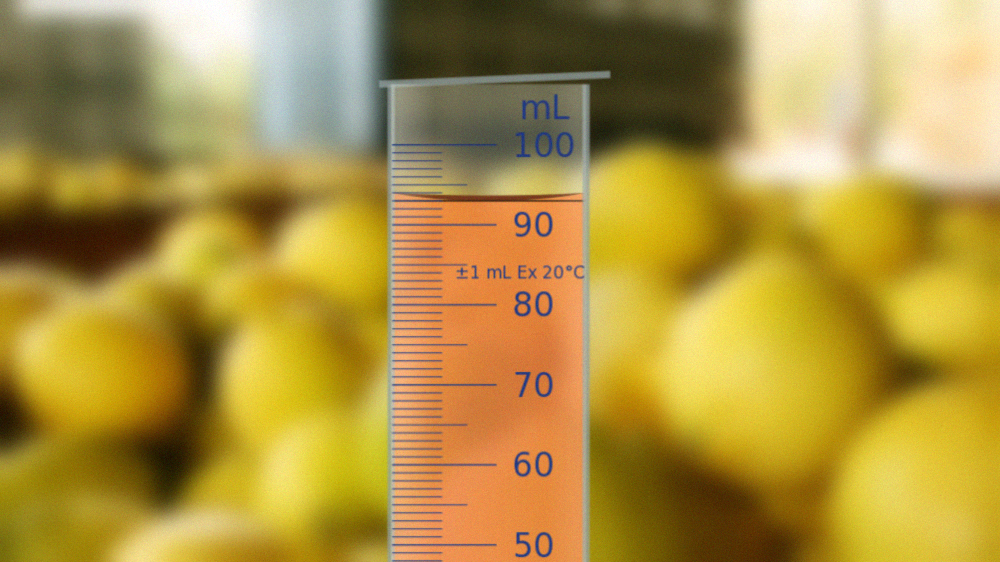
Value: 93 mL
